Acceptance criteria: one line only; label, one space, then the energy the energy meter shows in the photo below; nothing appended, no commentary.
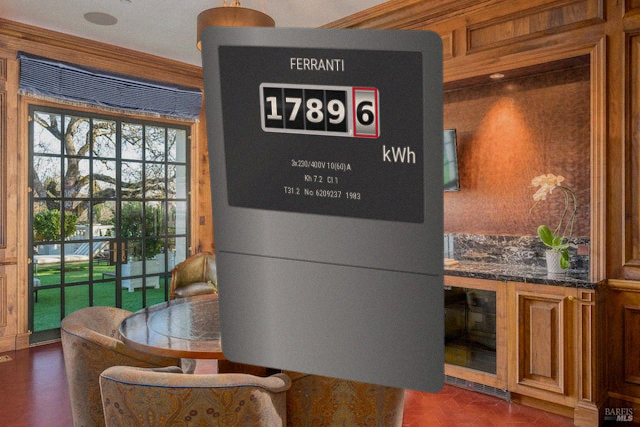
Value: 1789.6 kWh
